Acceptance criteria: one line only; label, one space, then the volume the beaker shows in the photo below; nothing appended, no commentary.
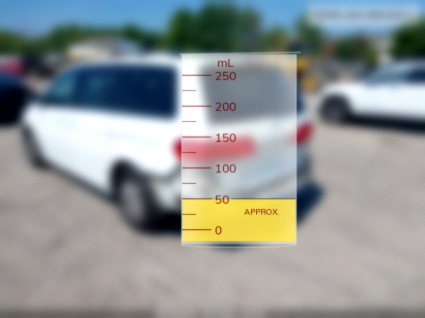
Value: 50 mL
